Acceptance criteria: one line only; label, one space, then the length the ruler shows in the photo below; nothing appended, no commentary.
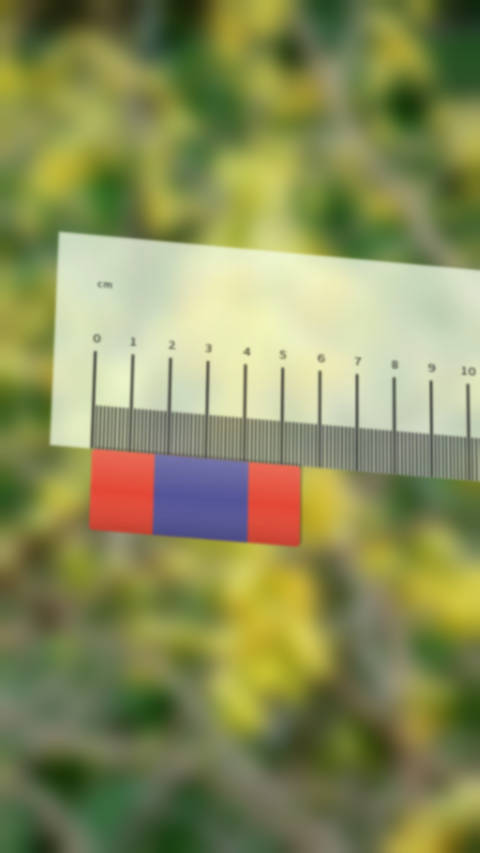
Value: 5.5 cm
